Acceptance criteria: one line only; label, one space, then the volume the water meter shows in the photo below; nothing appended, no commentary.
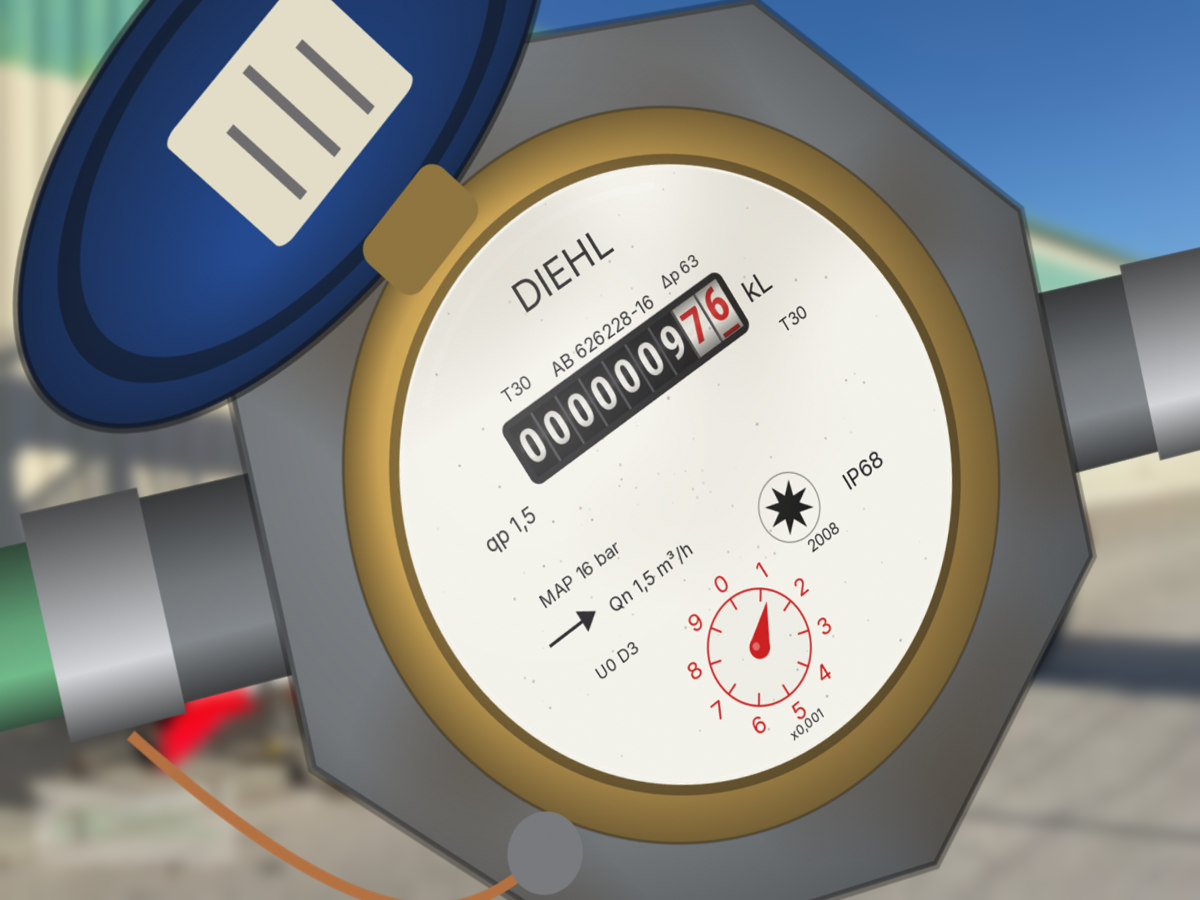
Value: 9.761 kL
